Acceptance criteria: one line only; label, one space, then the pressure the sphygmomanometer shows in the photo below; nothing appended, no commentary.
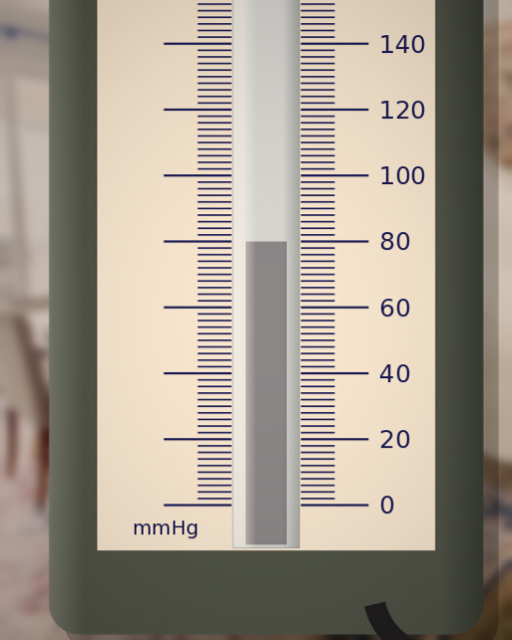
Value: 80 mmHg
